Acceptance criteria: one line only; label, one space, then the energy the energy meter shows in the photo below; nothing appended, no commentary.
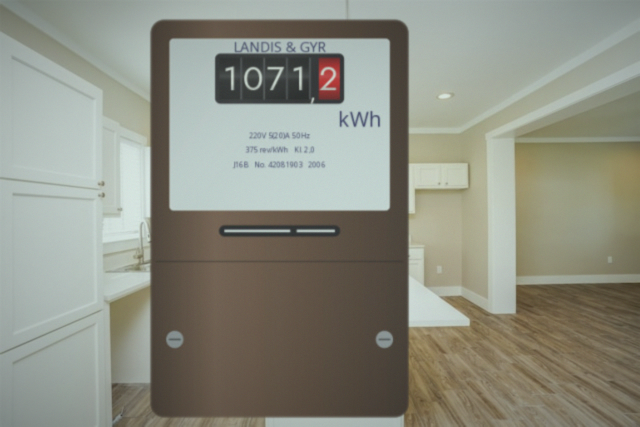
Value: 1071.2 kWh
